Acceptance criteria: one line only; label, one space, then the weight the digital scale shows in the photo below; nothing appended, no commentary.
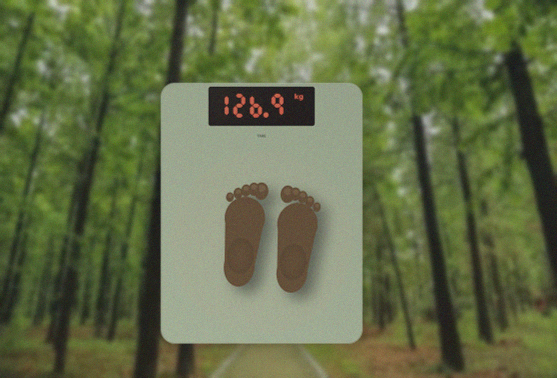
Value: 126.9 kg
